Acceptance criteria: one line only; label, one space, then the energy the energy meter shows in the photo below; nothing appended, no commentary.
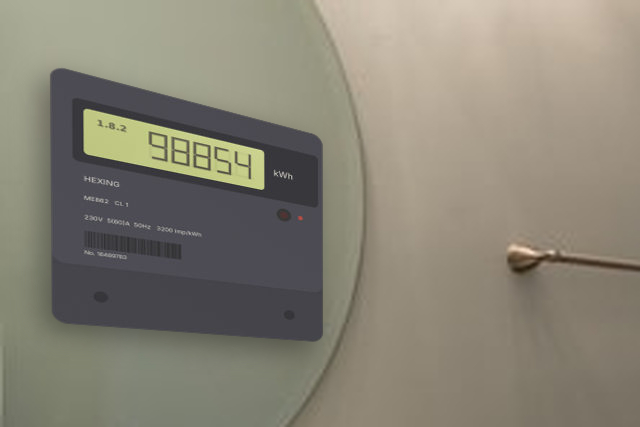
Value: 98854 kWh
